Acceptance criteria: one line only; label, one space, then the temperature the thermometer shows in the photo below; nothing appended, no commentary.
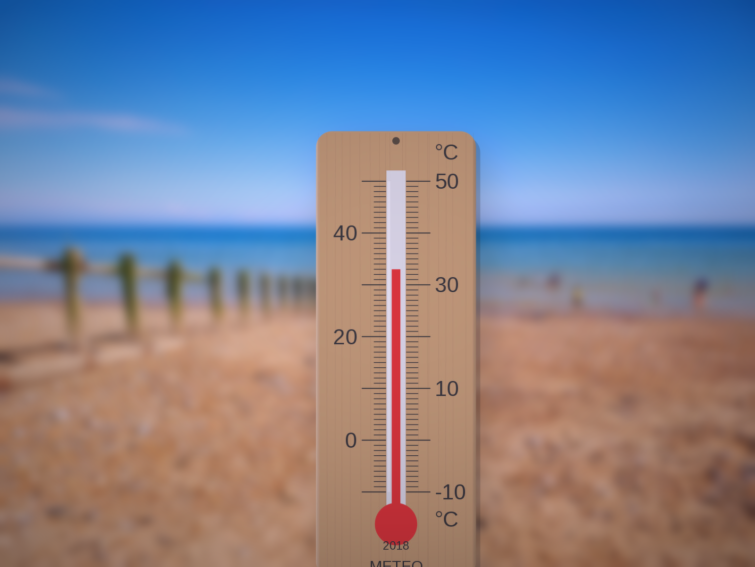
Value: 33 °C
